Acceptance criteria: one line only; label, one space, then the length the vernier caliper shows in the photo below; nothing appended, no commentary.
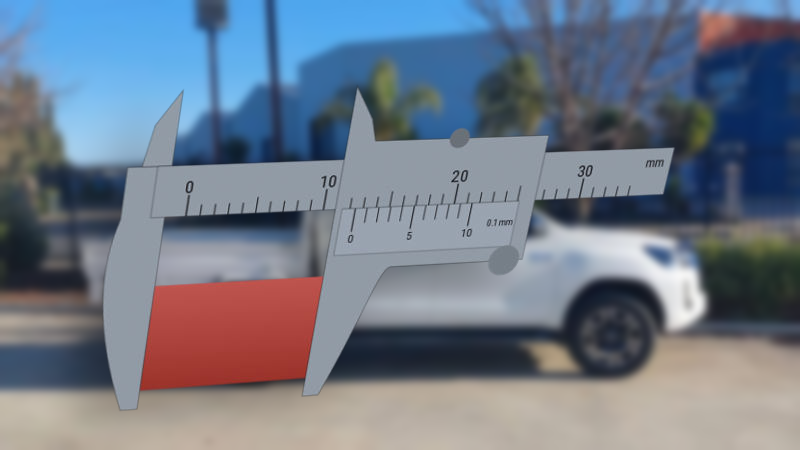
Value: 12.4 mm
